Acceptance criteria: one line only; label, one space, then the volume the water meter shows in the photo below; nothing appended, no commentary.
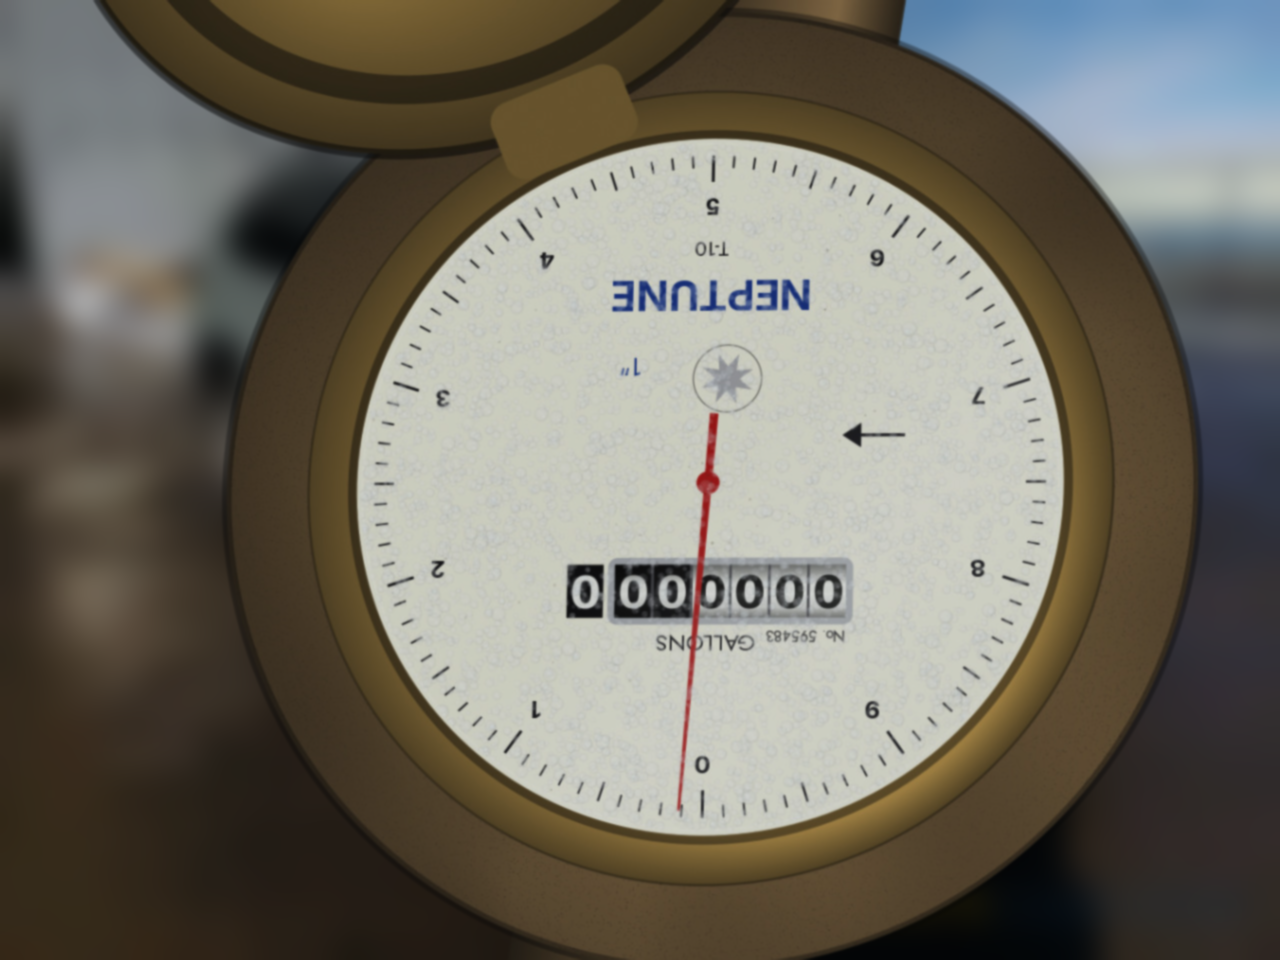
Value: 0.1 gal
